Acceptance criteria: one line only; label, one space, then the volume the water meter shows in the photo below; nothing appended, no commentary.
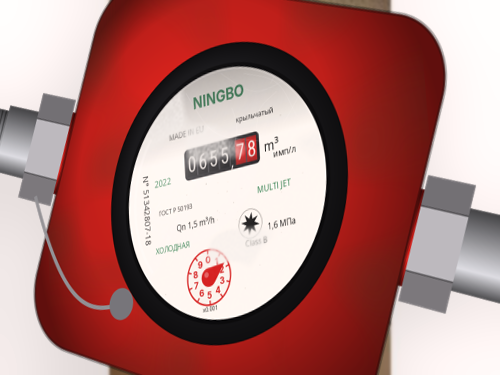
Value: 655.781 m³
